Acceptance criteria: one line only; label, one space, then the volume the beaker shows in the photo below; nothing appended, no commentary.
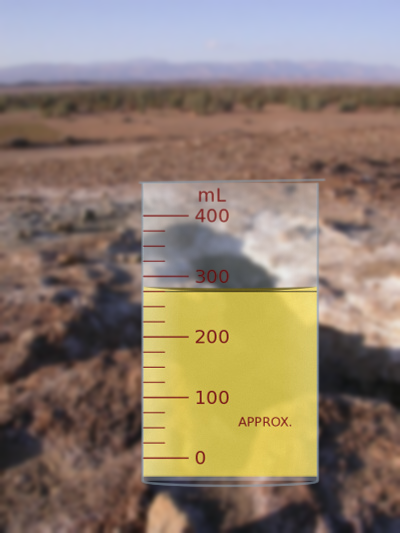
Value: 275 mL
